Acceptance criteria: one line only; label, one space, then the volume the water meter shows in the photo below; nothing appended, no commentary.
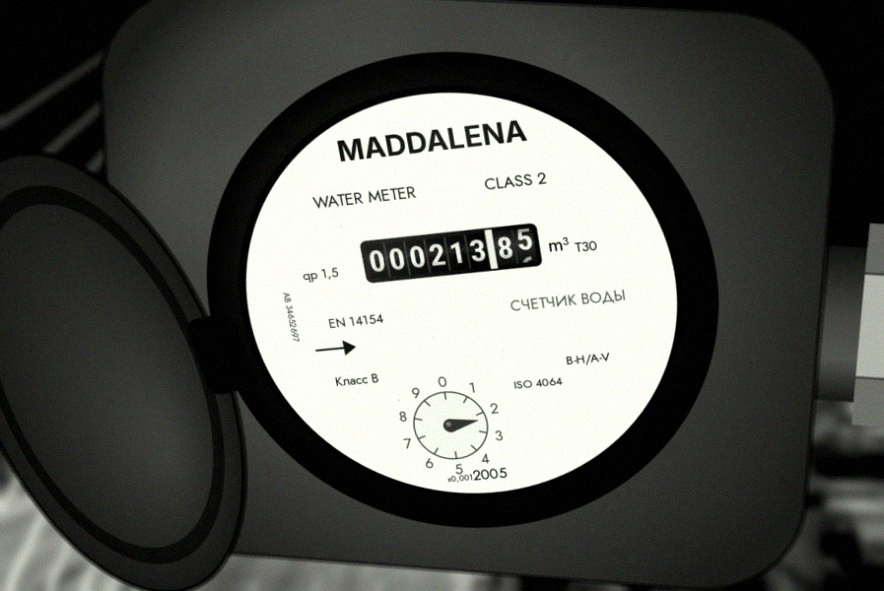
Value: 213.852 m³
